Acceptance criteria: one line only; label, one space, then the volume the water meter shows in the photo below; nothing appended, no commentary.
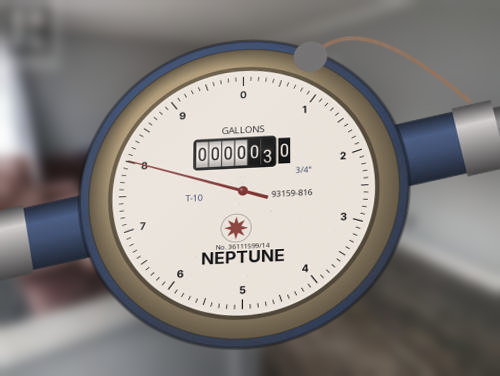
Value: 28.0 gal
